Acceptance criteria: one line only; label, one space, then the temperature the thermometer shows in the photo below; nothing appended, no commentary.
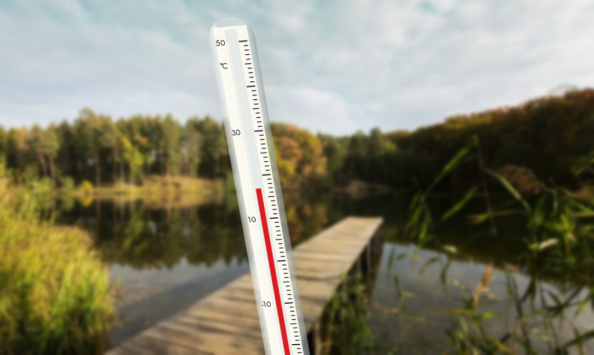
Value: 17 °C
